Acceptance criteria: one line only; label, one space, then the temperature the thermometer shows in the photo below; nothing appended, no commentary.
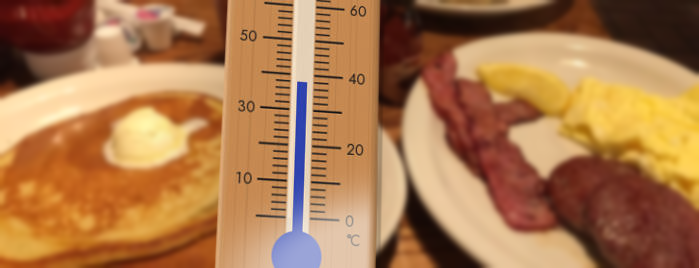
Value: 38 °C
